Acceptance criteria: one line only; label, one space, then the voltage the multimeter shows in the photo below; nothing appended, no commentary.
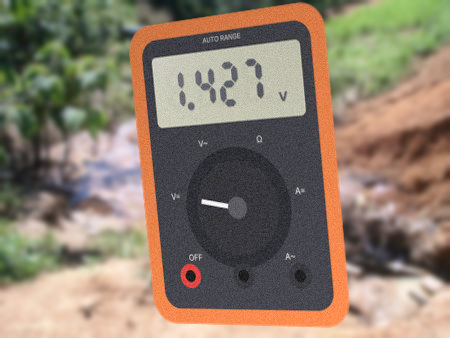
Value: 1.427 V
